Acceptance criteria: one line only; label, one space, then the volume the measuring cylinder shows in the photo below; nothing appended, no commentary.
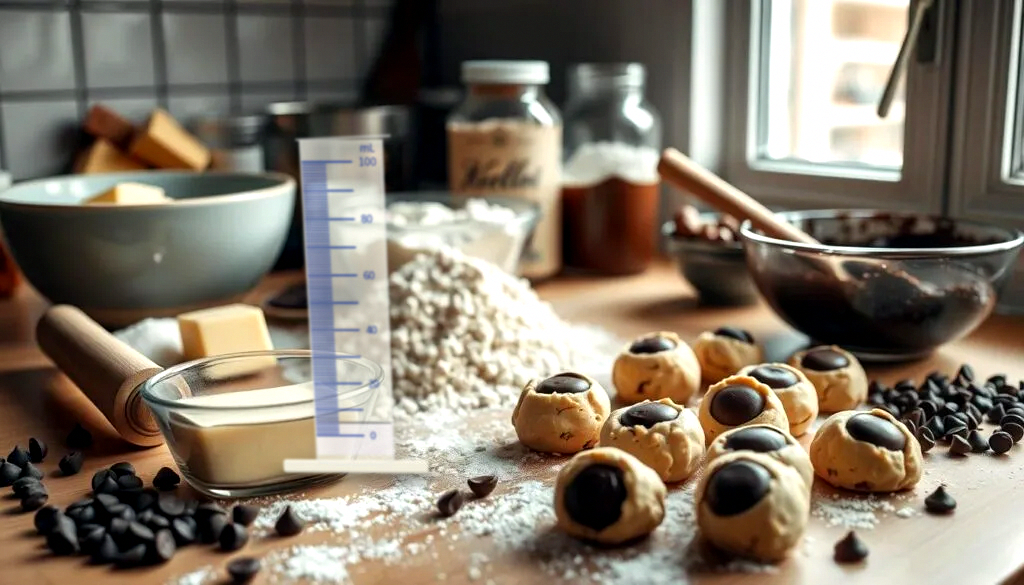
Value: 5 mL
